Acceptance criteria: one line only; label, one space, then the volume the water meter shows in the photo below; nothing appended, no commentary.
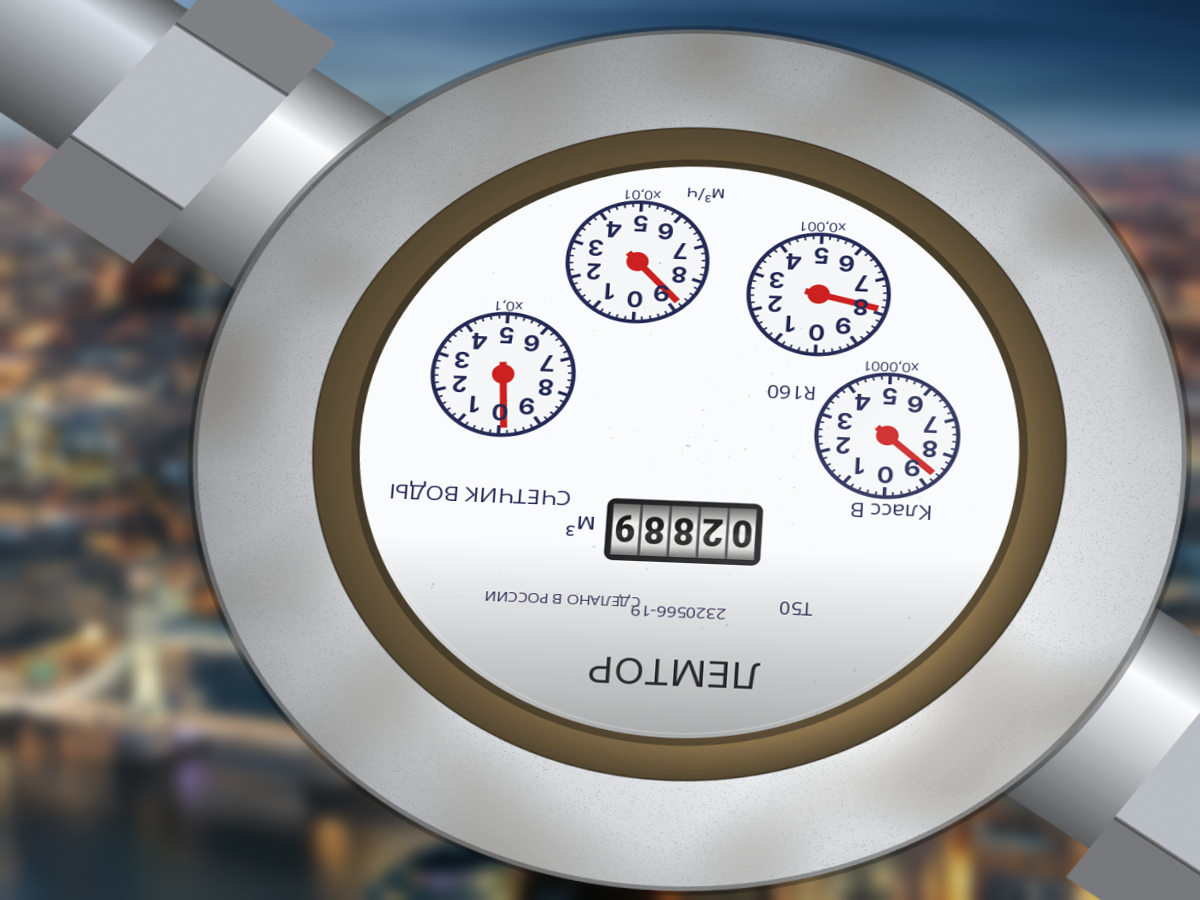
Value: 2888.9878 m³
